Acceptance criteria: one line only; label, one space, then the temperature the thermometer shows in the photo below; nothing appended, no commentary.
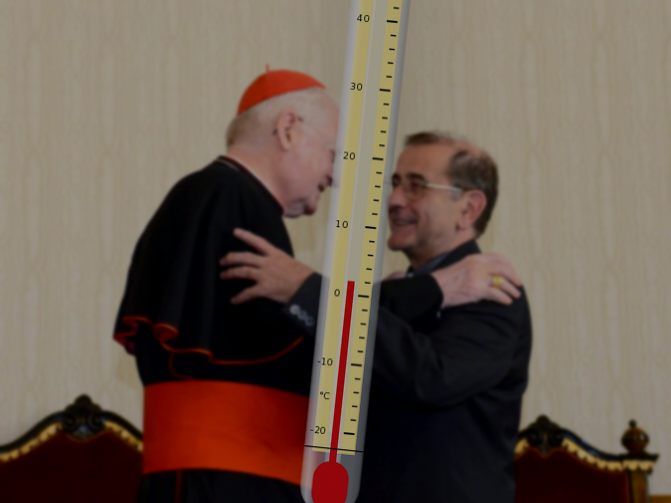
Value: 2 °C
